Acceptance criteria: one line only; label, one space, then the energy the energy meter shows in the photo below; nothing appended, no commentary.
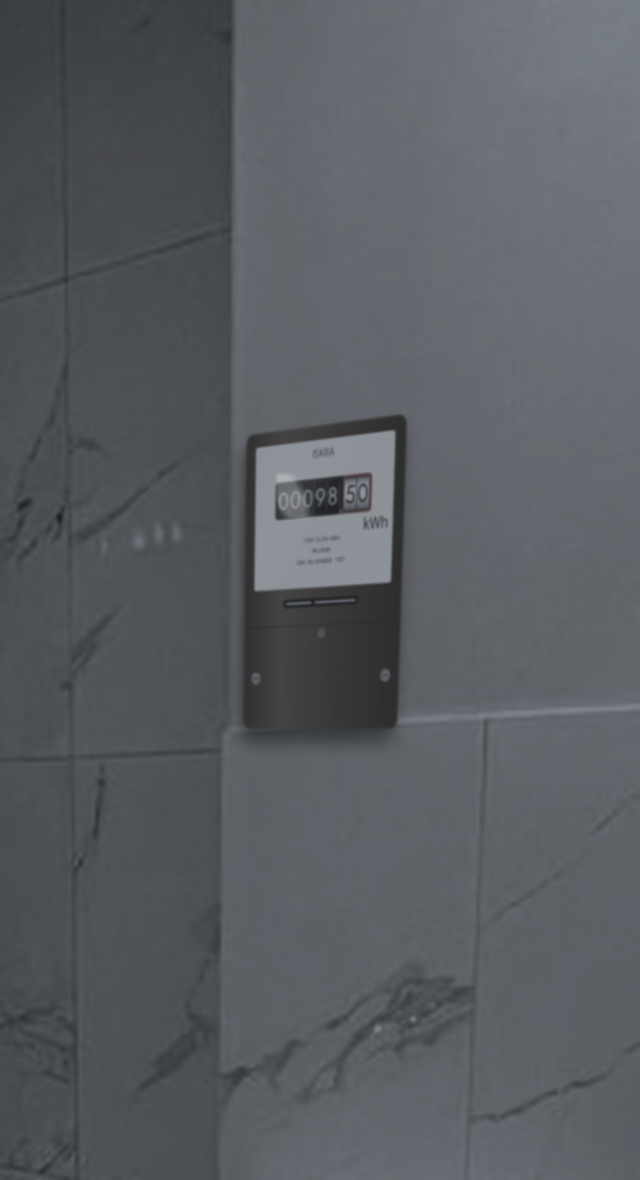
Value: 98.50 kWh
